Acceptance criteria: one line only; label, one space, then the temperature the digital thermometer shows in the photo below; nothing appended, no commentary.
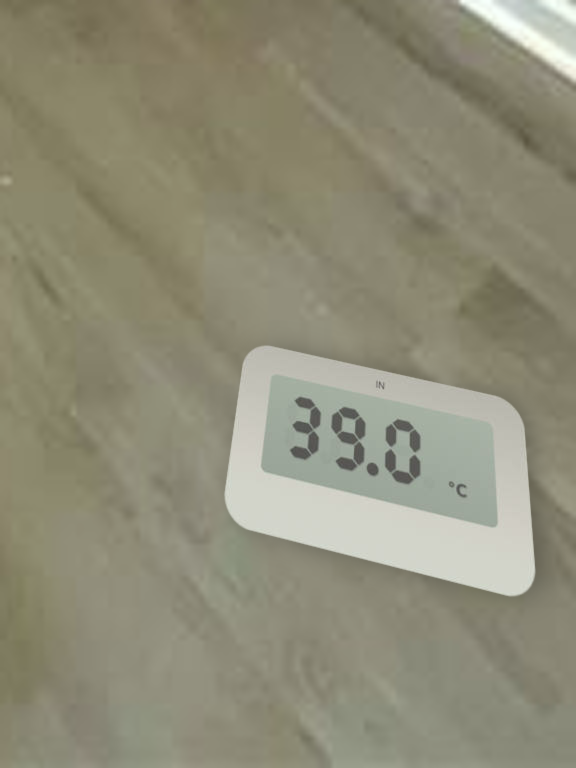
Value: 39.0 °C
